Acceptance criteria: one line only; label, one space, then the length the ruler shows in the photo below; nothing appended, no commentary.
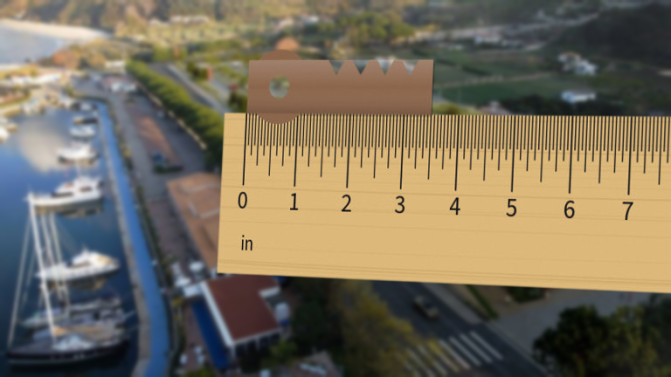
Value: 3.5 in
